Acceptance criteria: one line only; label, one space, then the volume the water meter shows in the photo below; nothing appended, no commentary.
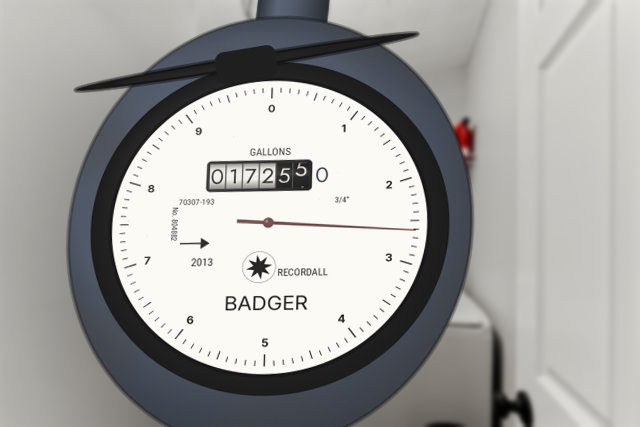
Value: 172552.6 gal
